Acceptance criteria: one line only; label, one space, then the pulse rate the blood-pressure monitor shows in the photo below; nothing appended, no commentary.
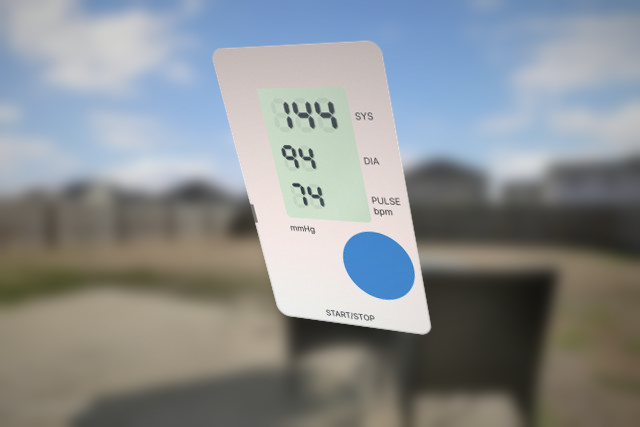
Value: 74 bpm
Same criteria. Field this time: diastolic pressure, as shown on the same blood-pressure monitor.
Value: 94 mmHg
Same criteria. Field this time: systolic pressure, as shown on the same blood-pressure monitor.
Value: 144 mmHg
